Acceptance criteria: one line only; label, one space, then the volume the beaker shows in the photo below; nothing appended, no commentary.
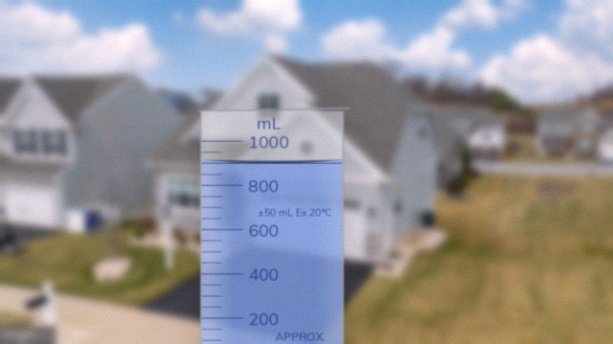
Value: 900 mL
